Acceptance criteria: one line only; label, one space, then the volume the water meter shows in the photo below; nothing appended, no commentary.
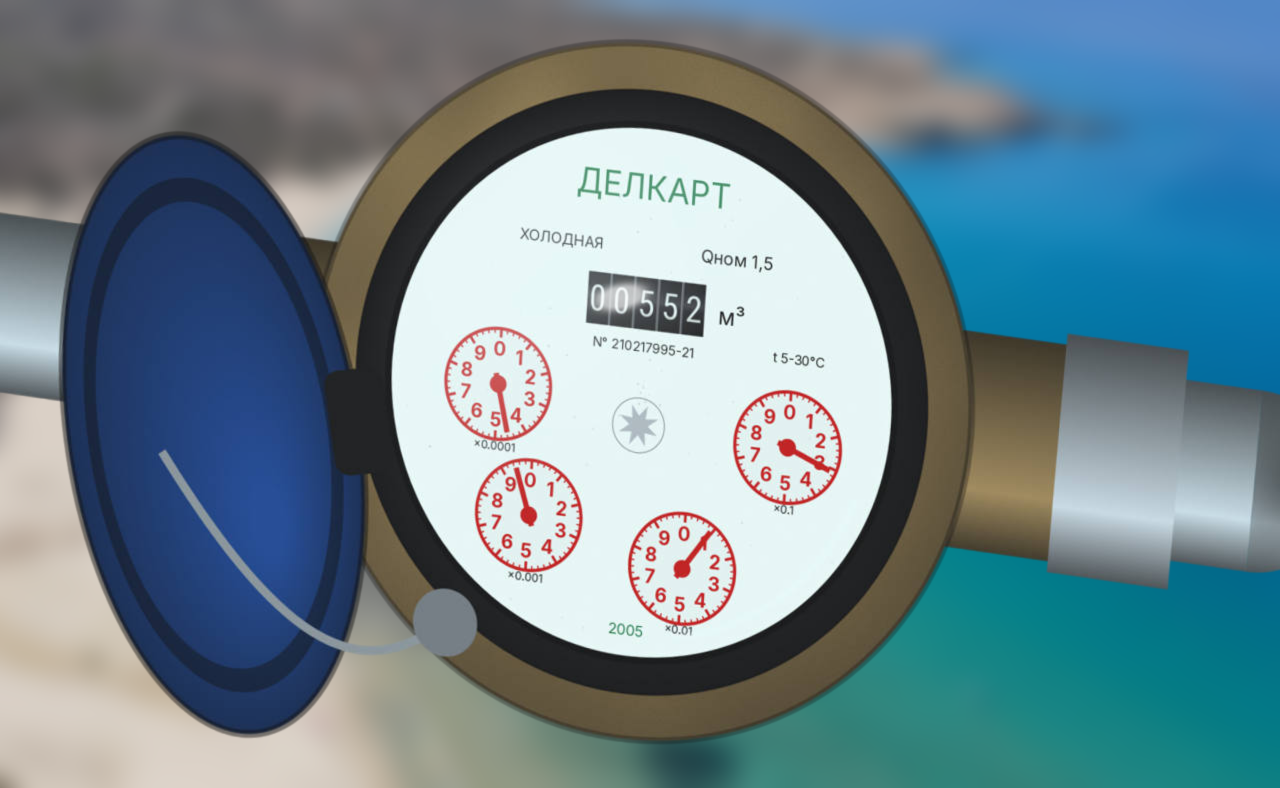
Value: 552.3094 m³
